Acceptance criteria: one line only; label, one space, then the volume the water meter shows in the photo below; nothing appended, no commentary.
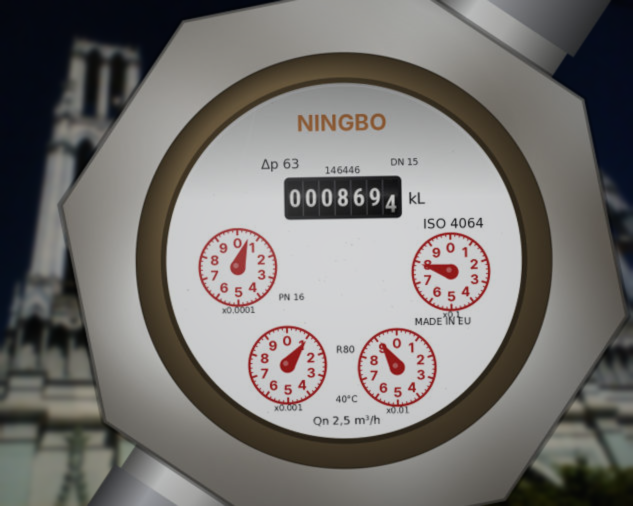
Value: 8693.7910 kL
